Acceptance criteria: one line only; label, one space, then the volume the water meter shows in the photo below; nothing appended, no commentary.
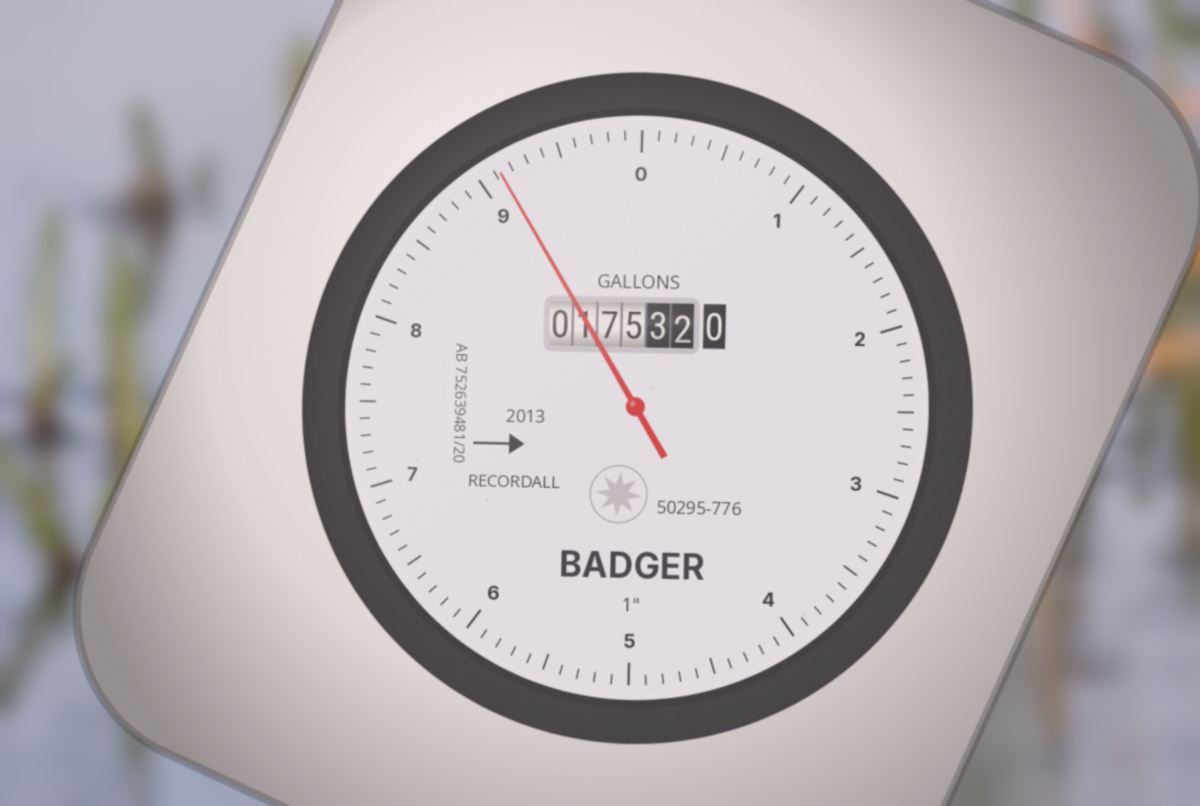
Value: 175319.1 gal
